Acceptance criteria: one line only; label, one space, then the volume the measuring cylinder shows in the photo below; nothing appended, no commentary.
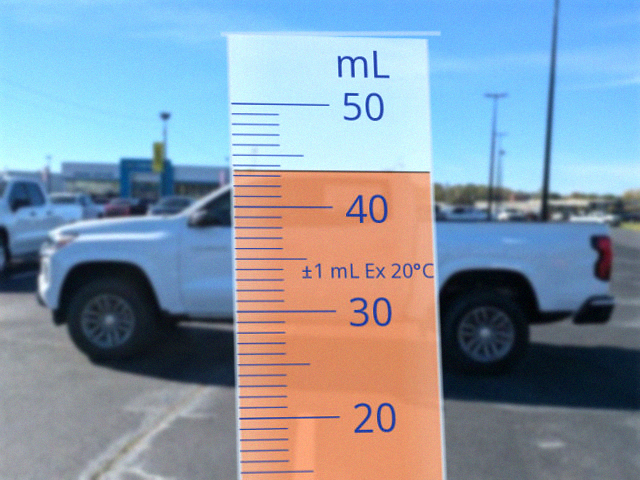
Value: 43.5 mL
